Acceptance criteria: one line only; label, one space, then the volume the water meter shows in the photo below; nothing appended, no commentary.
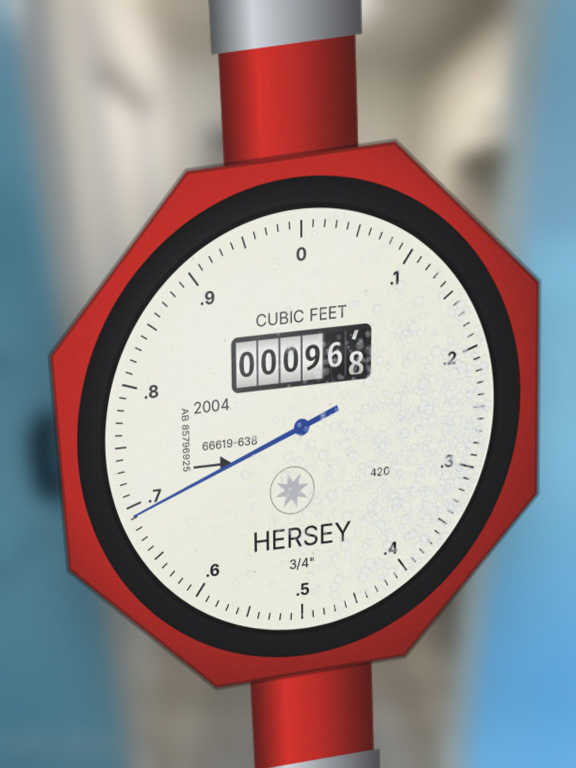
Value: 967.69 ft³
